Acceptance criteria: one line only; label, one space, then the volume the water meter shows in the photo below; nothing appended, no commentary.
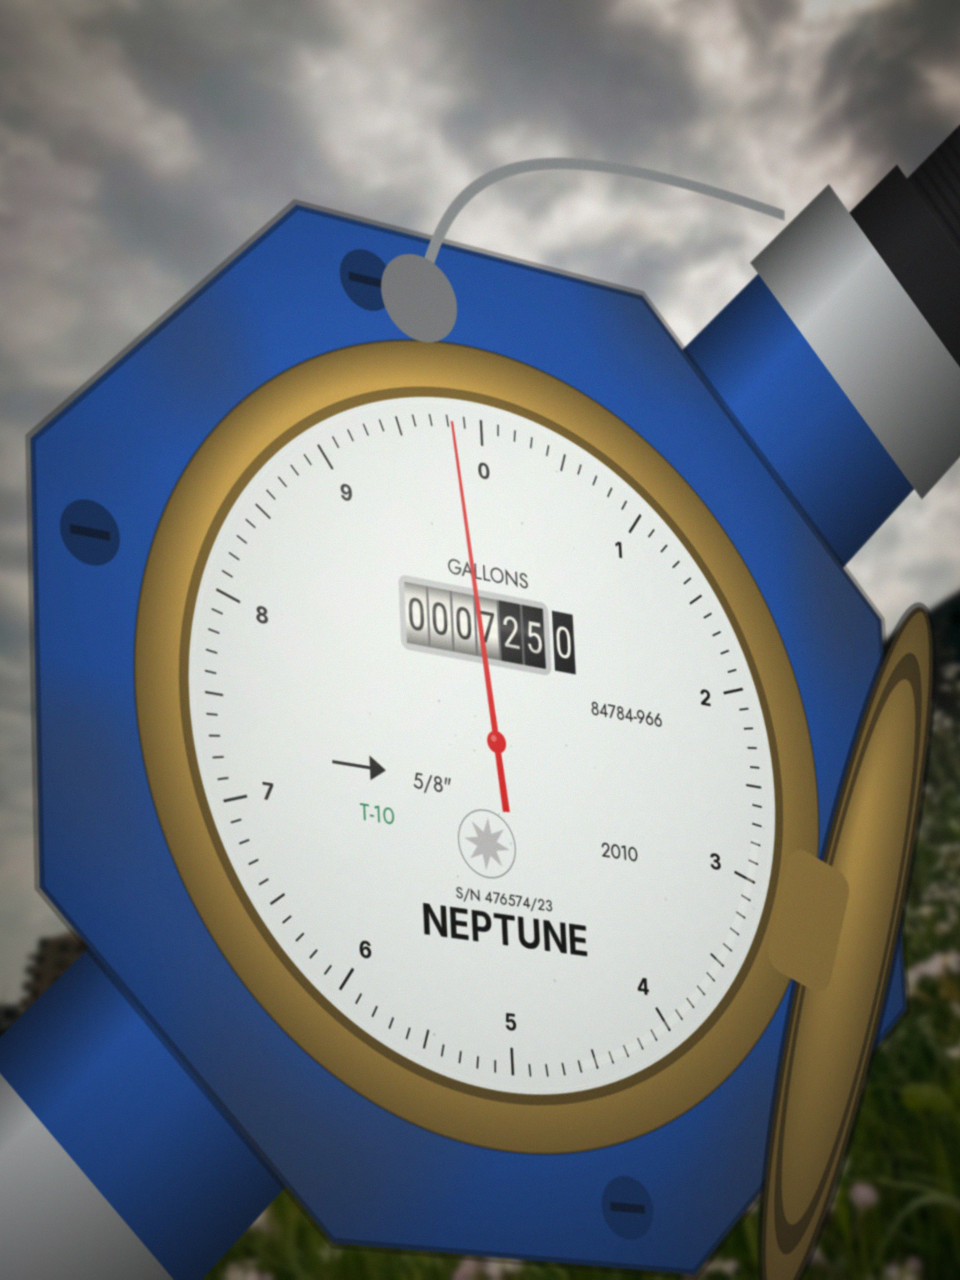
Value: 7249.8 gal
